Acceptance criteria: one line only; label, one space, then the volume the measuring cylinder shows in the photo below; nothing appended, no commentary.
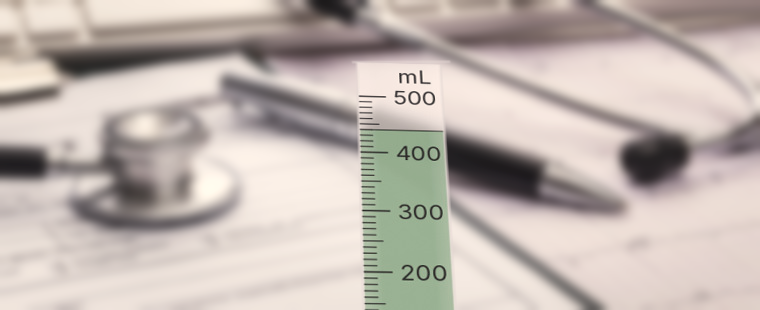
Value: 440 mL
